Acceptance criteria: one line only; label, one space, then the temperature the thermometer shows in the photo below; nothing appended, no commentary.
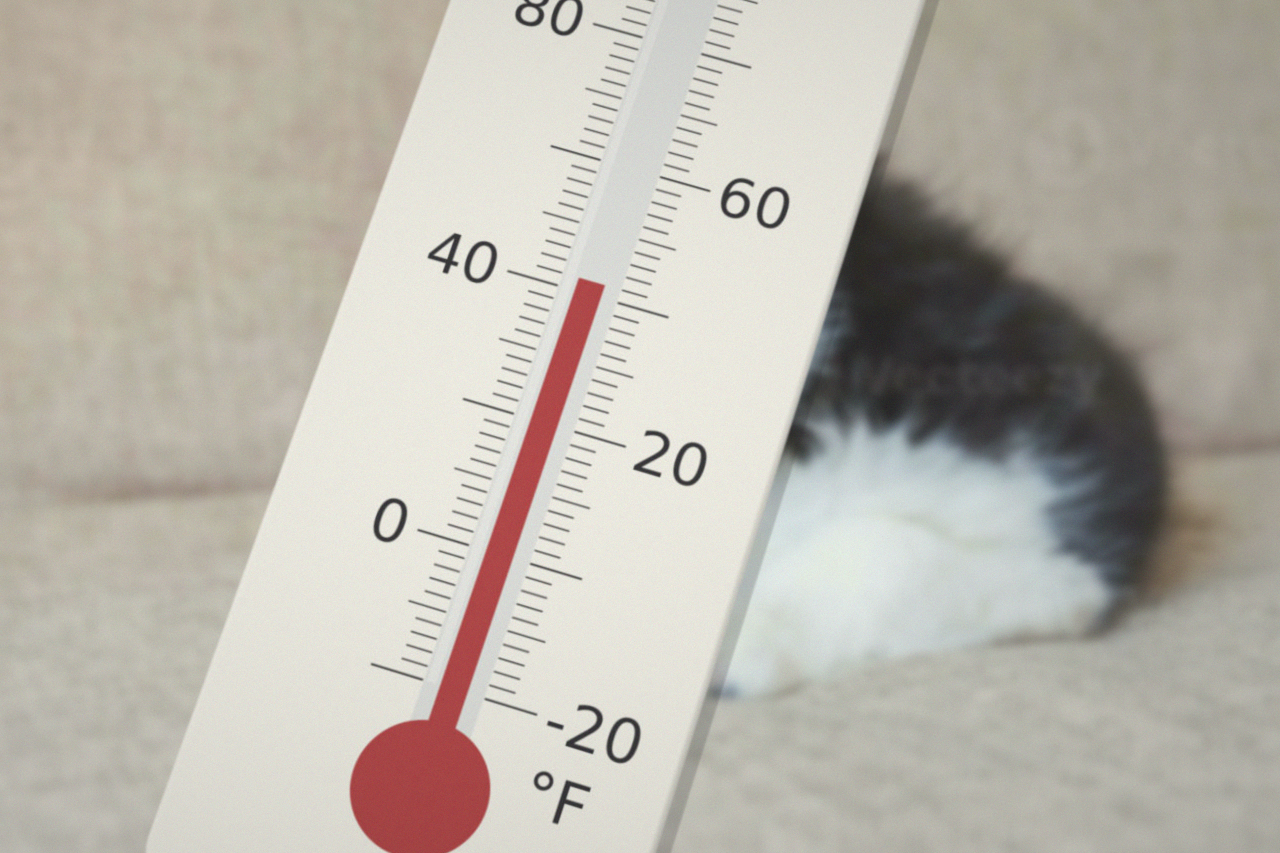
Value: 42 °F
